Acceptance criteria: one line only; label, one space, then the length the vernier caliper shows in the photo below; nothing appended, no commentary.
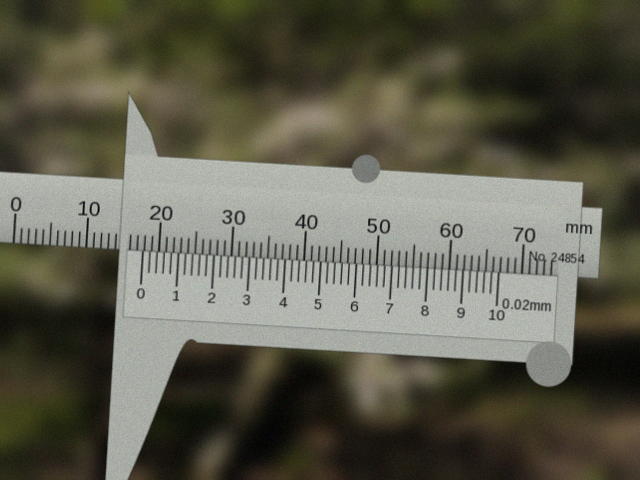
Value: 17.8 mm
